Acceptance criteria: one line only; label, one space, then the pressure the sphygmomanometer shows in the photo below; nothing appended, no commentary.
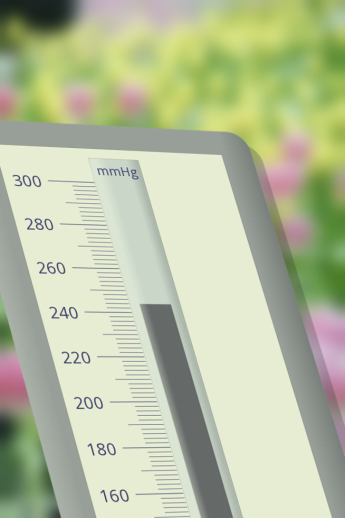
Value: 244 mmHg
